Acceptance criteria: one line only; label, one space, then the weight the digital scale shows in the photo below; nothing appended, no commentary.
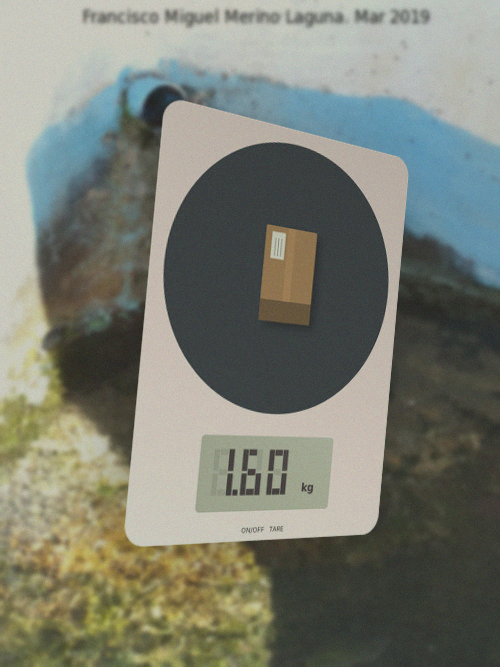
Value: 1.60 kg
